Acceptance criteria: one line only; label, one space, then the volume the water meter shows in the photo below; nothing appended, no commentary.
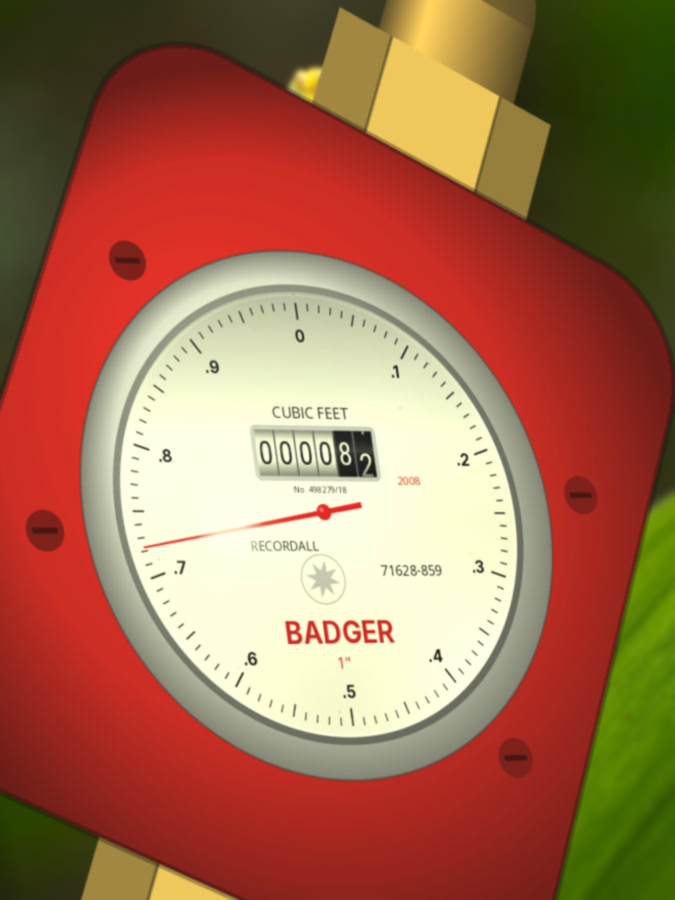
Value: 81.72 ft³
